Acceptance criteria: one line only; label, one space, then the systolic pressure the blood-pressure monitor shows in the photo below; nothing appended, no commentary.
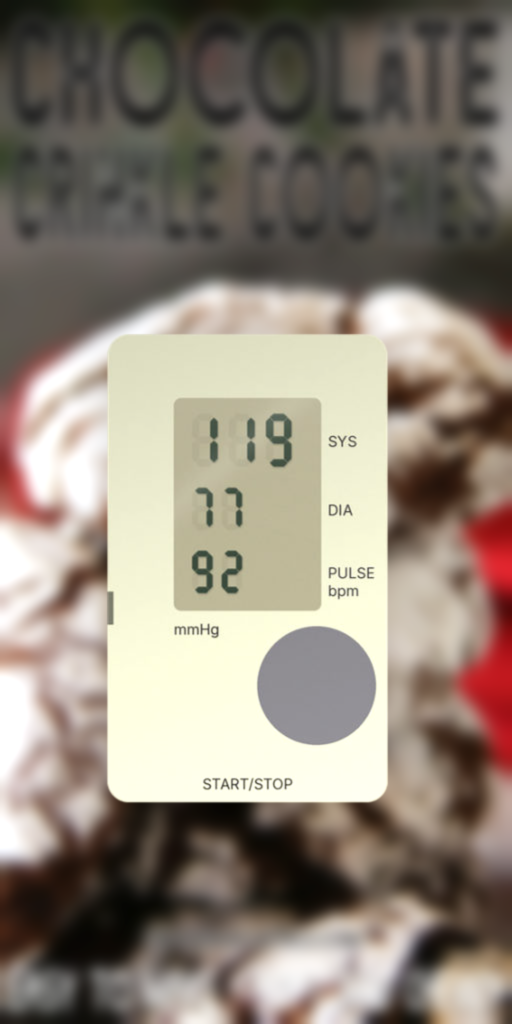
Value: 119 mmHg
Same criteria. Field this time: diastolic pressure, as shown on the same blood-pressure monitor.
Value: 77 mmHg
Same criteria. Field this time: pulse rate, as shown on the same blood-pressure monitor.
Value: 92 bpm
